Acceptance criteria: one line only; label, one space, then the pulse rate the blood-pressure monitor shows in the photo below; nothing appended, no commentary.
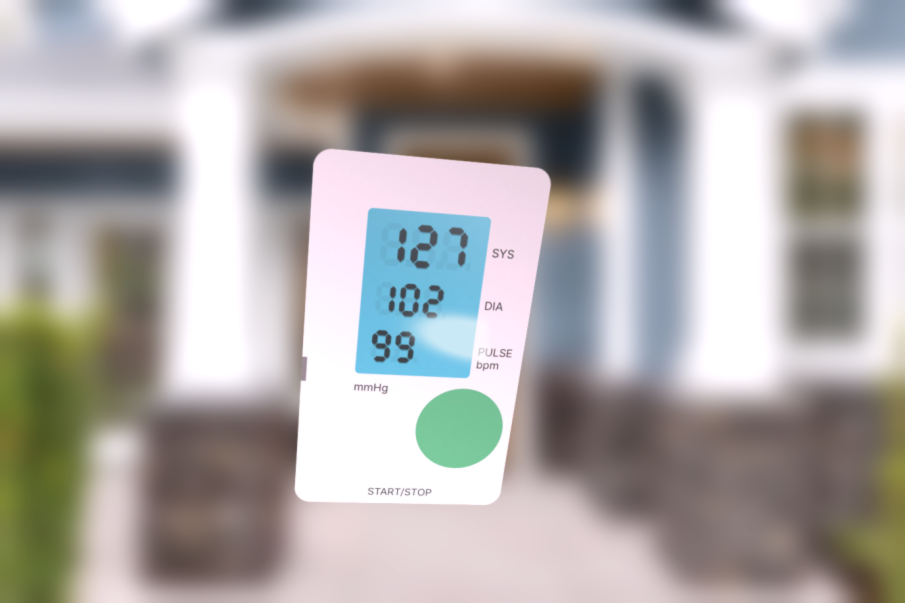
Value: 99 bpm
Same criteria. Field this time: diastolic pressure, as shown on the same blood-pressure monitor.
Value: 102 mmHg
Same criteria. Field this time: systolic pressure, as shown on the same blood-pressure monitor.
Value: 127 mmHg
